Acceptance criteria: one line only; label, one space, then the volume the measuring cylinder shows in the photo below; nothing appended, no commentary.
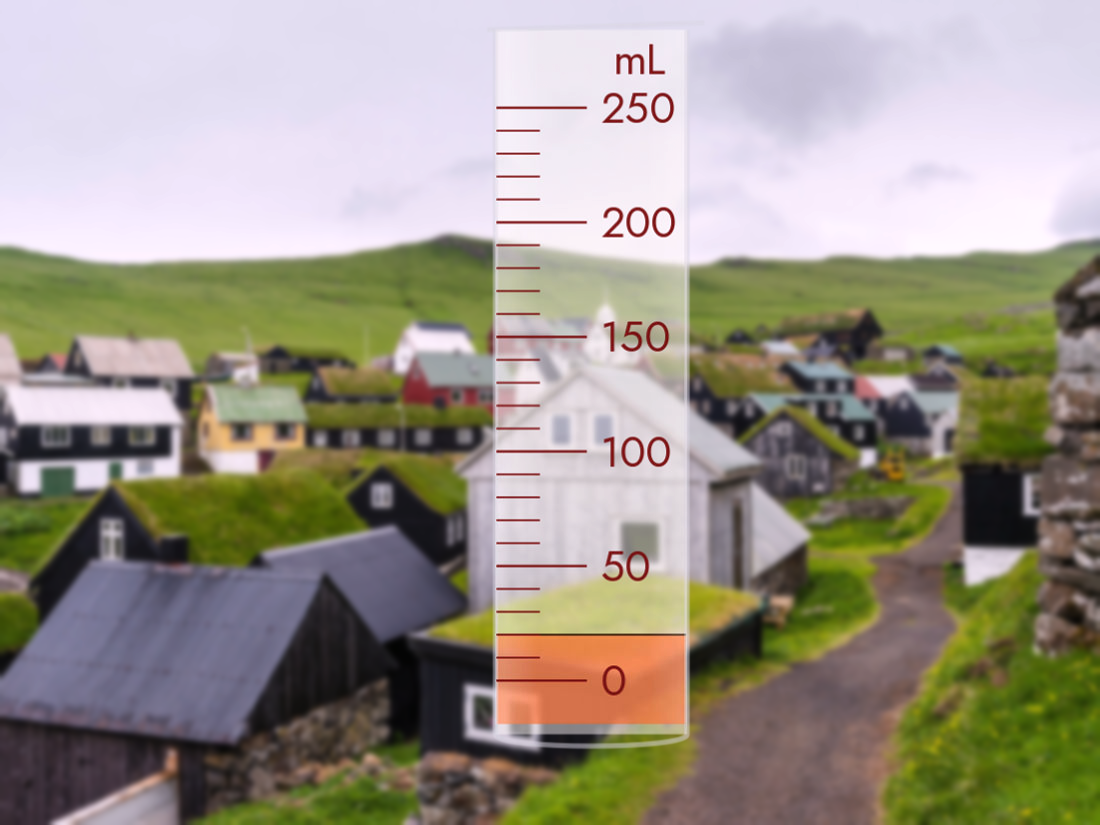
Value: 20 mL
